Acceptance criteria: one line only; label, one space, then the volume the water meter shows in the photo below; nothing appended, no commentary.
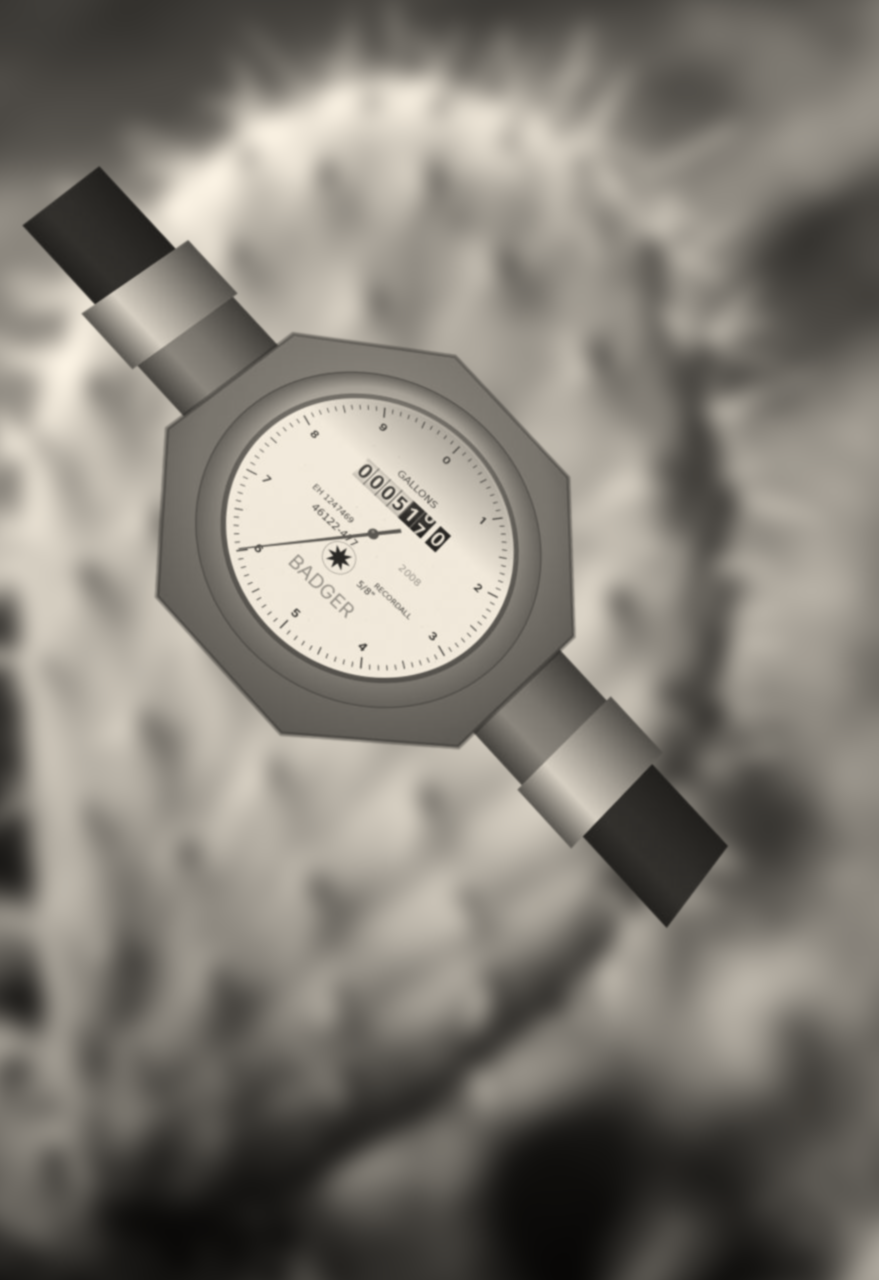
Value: 5166.0 gal
